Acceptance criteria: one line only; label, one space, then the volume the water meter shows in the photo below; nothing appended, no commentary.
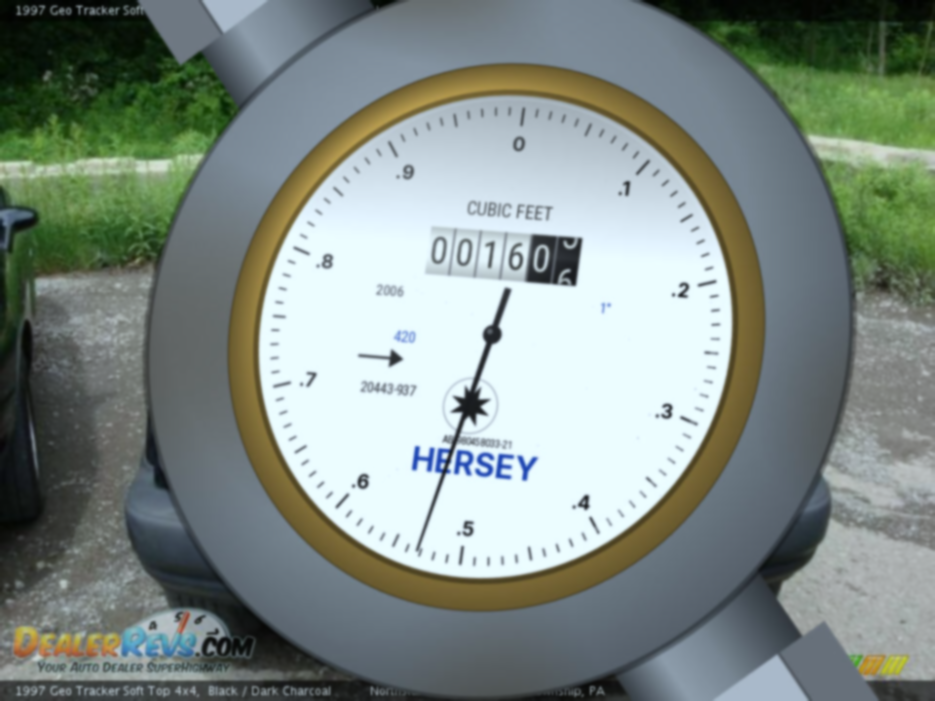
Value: 1605.53 ft³
